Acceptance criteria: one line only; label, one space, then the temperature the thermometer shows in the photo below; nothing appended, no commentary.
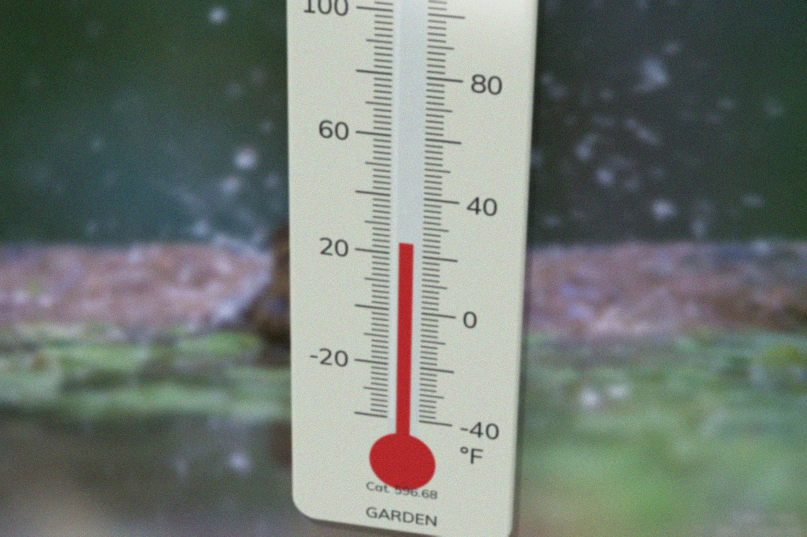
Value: 24 °F
